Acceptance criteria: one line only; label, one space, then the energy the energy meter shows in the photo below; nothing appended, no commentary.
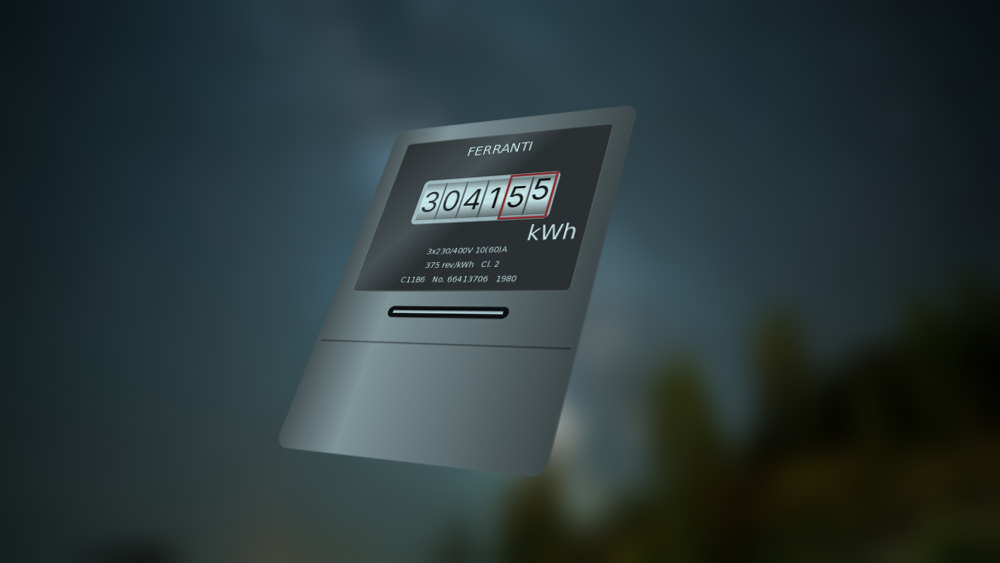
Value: 3041.55 kWh
